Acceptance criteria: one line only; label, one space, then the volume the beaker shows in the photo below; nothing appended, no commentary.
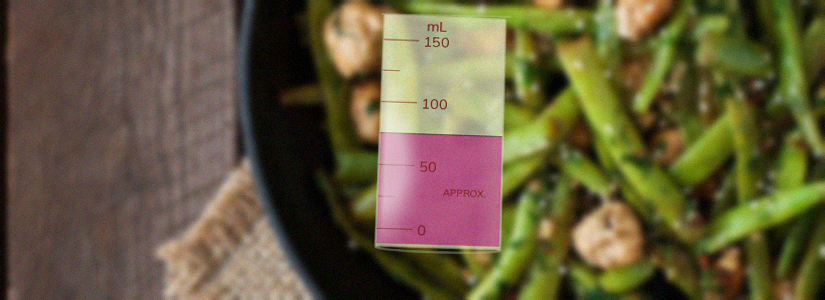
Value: 75 mL
